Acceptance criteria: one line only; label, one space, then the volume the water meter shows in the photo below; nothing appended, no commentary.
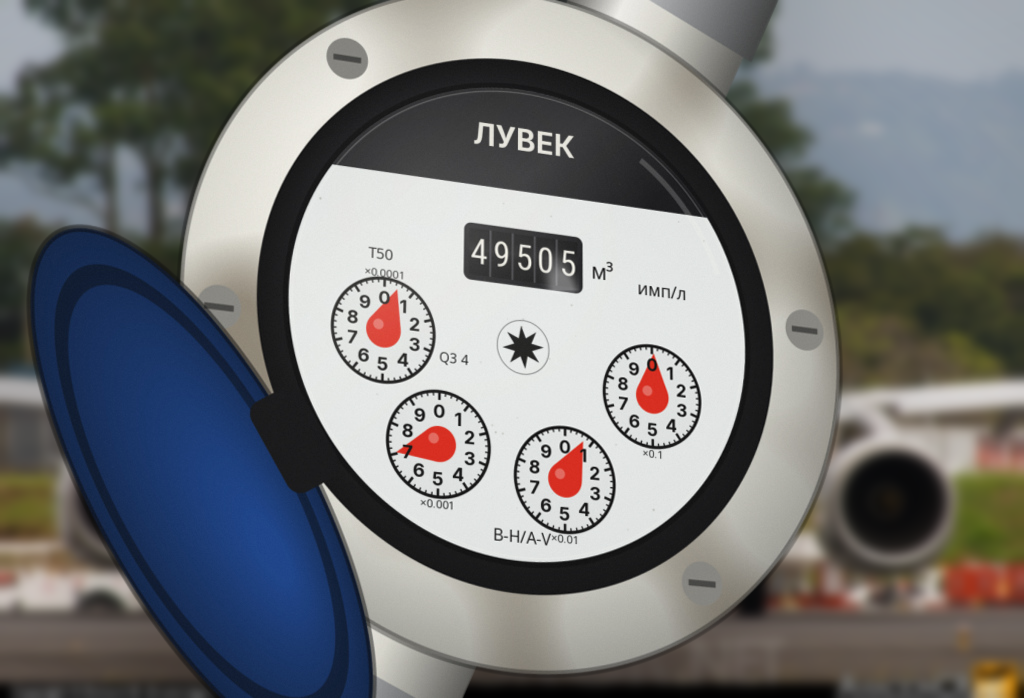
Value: 49505.0070 m³
